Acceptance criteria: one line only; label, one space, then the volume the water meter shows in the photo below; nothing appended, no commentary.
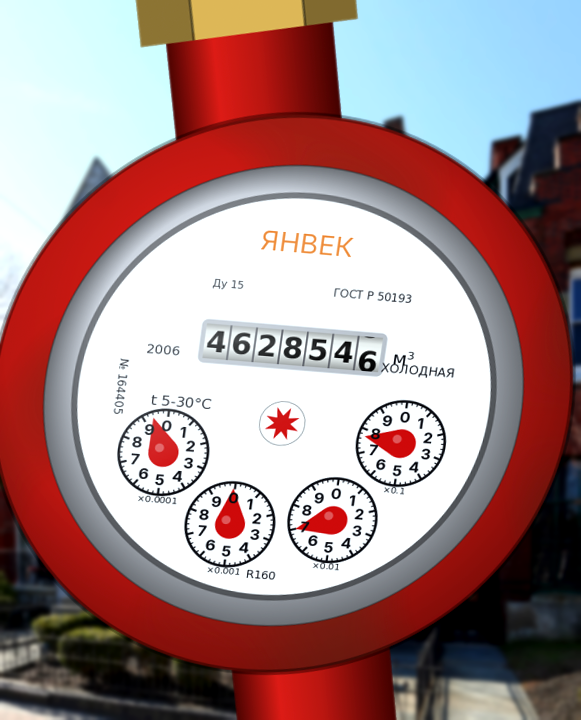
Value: 4628545.7699 m³
